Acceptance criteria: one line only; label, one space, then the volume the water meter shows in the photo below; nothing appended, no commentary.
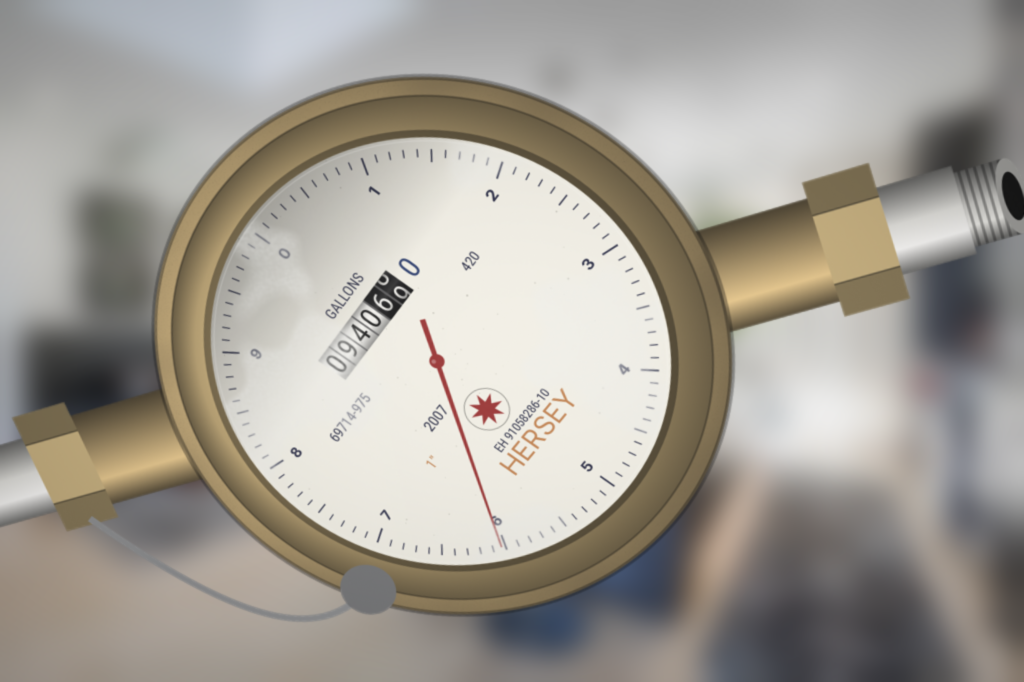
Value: 940686.0 gal
